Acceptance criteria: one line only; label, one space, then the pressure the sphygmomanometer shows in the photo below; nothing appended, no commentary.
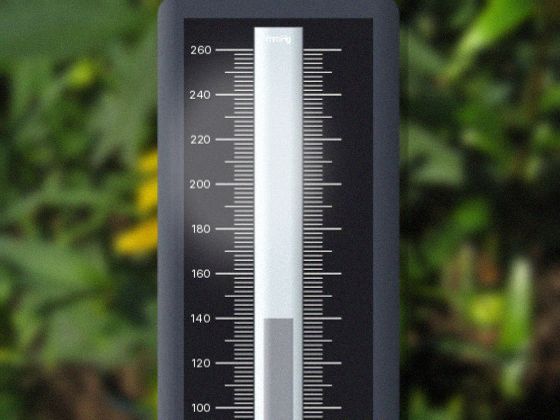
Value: 140 mmHg
